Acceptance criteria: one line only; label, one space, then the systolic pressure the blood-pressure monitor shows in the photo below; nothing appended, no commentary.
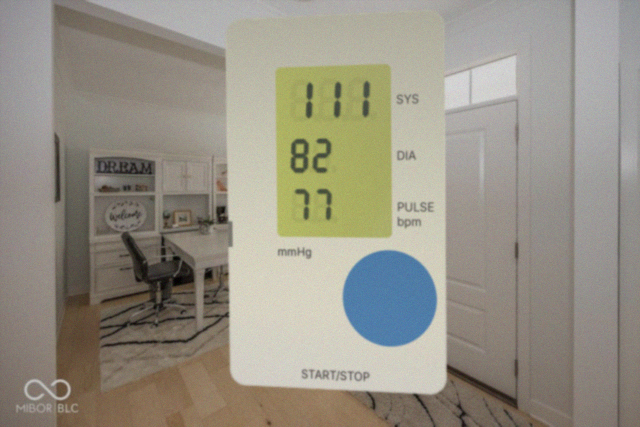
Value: 111 mmHg
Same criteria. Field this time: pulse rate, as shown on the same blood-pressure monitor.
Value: 77 bpm
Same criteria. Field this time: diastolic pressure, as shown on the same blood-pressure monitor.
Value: 82 mmHg
